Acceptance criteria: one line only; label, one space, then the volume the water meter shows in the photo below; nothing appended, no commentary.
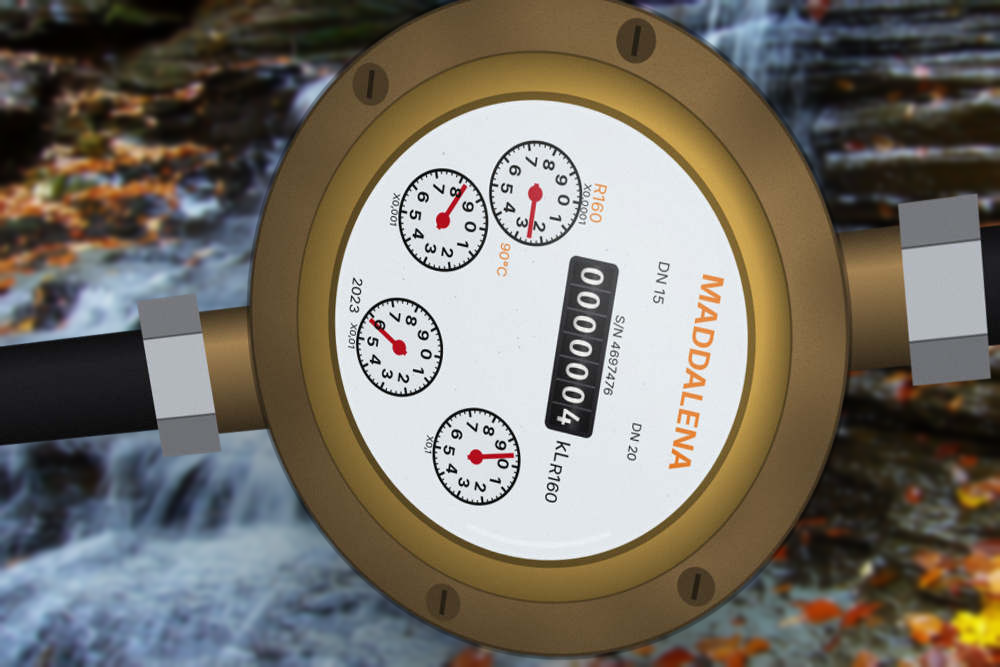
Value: 3.9582 kL
